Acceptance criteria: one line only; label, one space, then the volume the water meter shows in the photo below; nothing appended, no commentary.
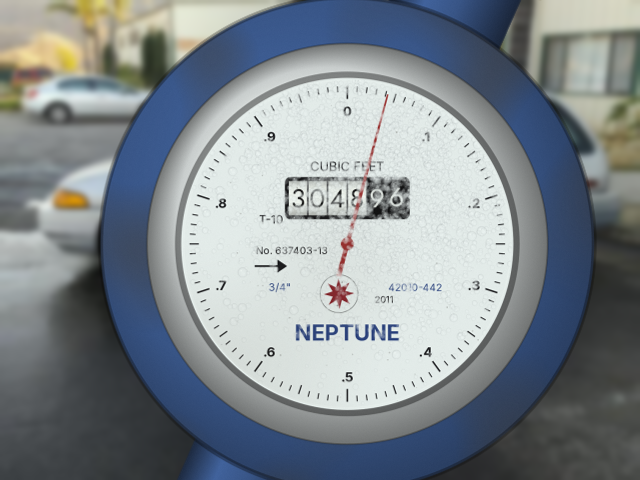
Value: 304896.04 ft³
